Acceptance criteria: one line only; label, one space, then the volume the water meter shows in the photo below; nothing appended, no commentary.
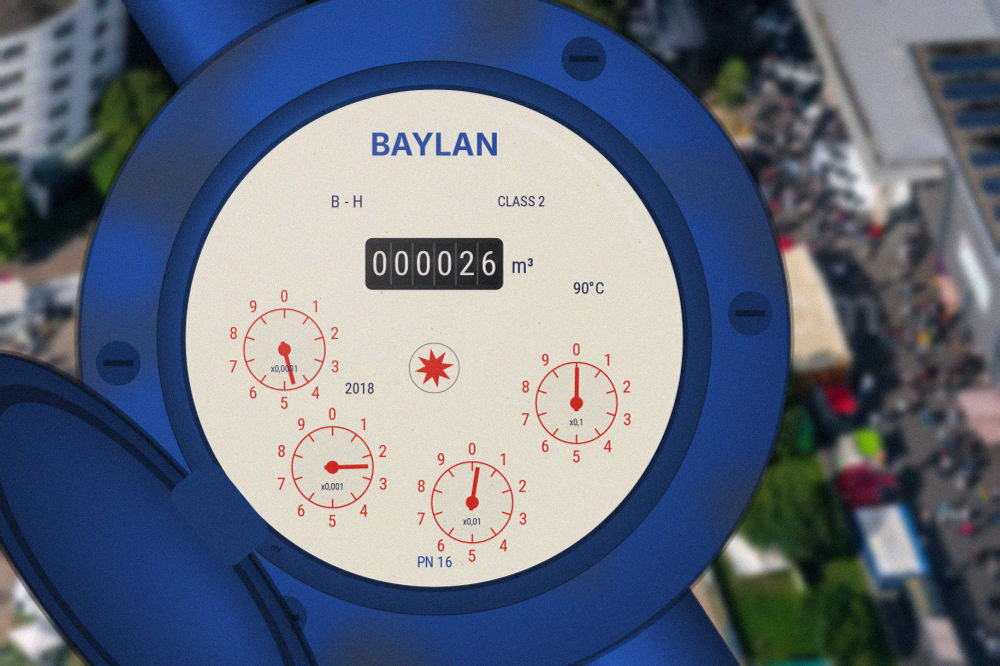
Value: 26.0024 m³
